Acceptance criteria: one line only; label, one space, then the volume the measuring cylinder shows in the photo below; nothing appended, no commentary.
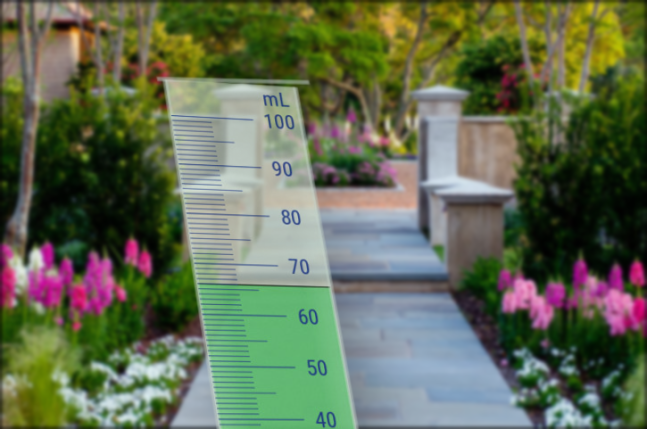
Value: 66 mL
